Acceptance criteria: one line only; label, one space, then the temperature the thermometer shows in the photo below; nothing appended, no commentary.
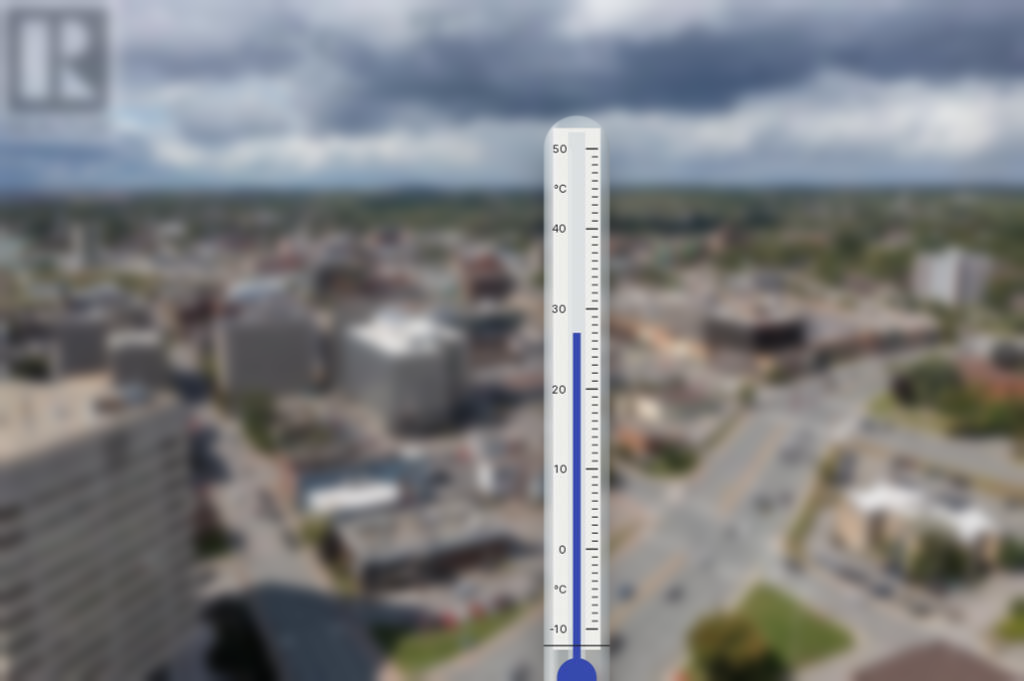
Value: 27 °C
